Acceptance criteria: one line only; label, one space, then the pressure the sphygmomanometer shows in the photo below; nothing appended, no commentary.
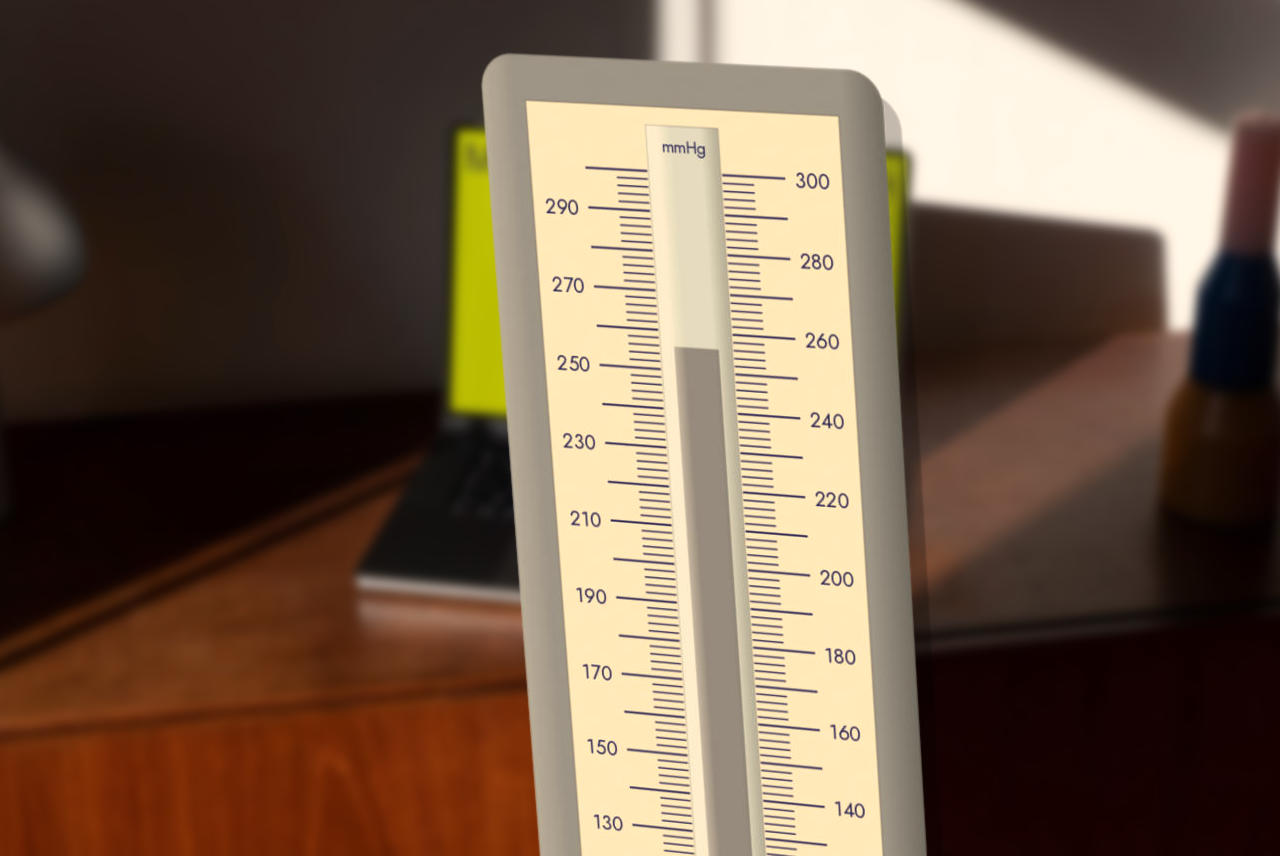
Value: 256 mmHg
